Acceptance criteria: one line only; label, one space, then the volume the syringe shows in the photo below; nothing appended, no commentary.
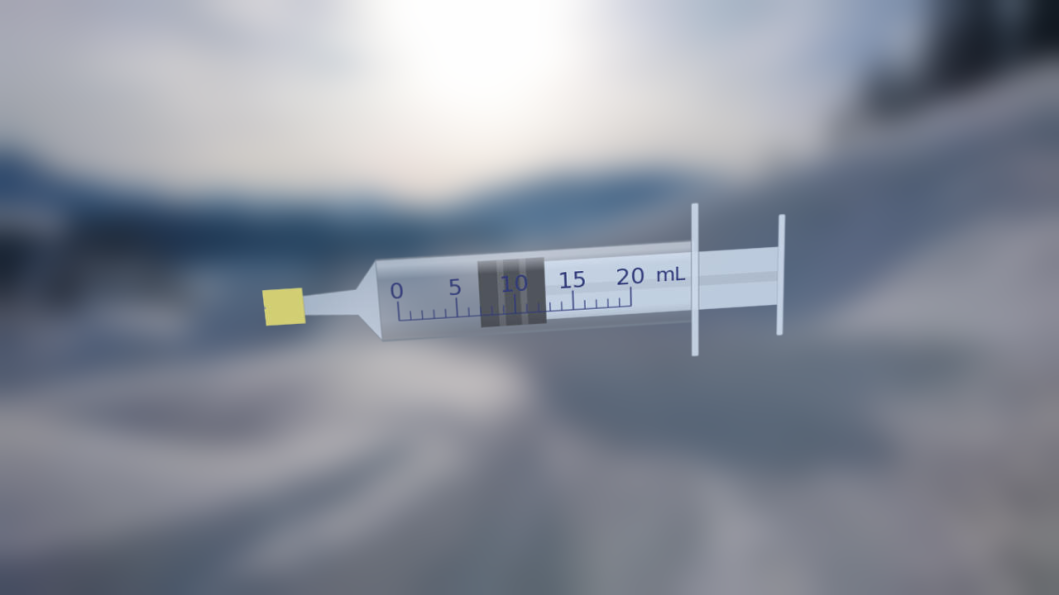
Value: 7 mL
